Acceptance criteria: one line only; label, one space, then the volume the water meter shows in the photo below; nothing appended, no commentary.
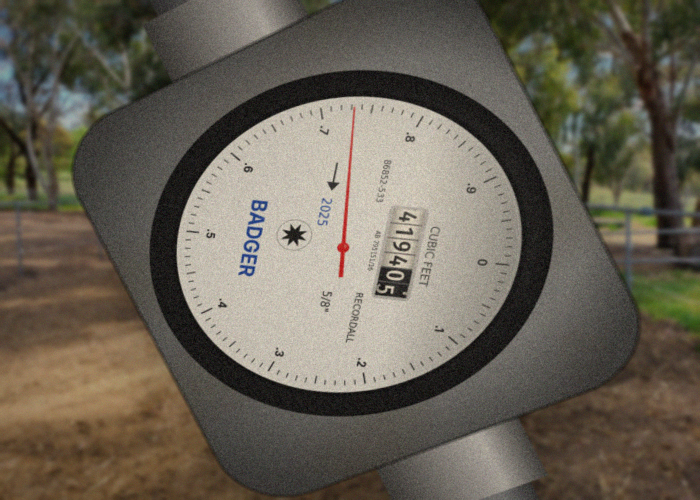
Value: 419404.73 ft³
